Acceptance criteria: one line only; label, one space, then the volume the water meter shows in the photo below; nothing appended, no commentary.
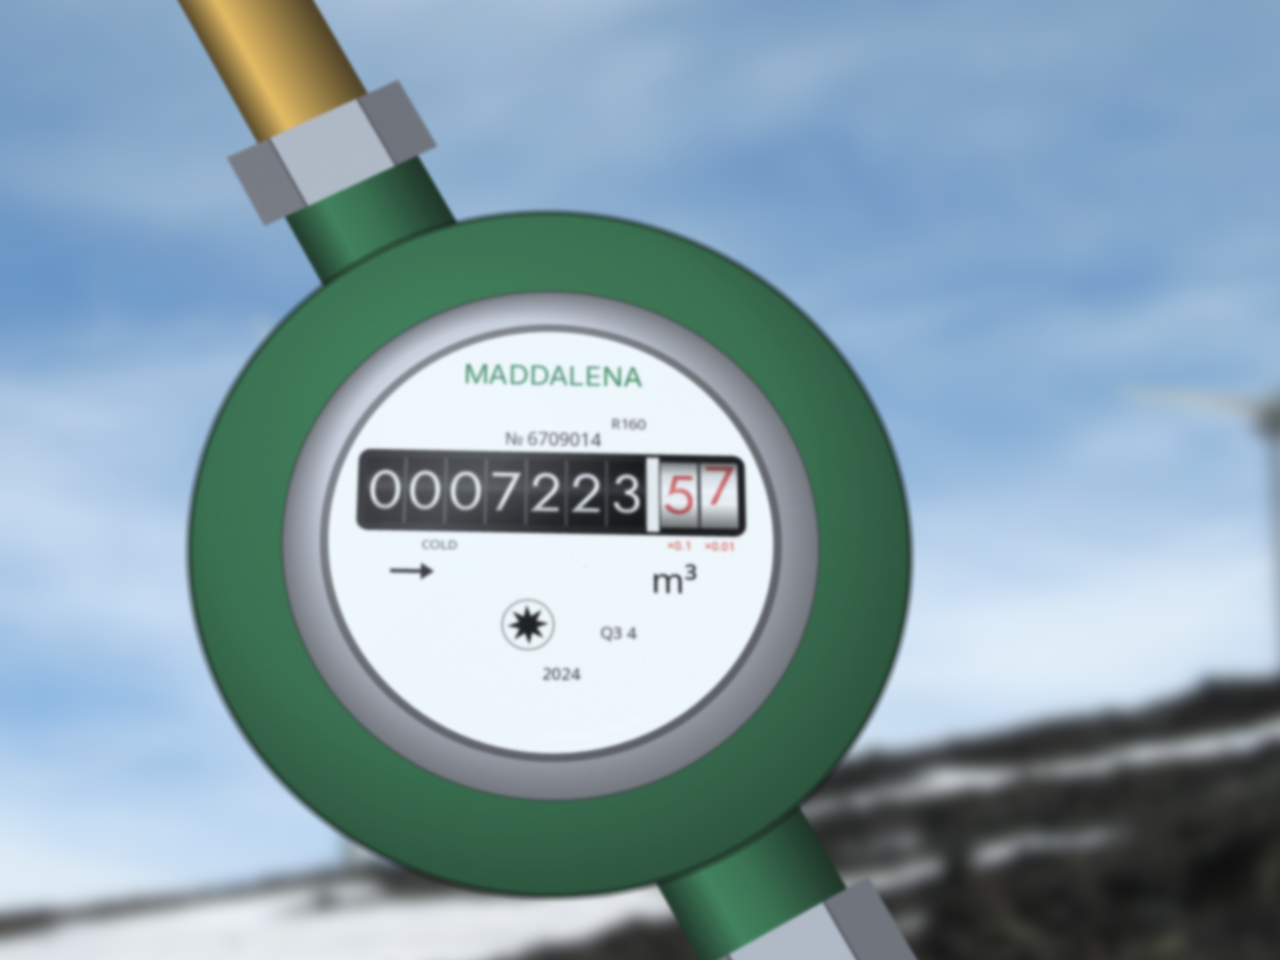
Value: 7223.57 m³
